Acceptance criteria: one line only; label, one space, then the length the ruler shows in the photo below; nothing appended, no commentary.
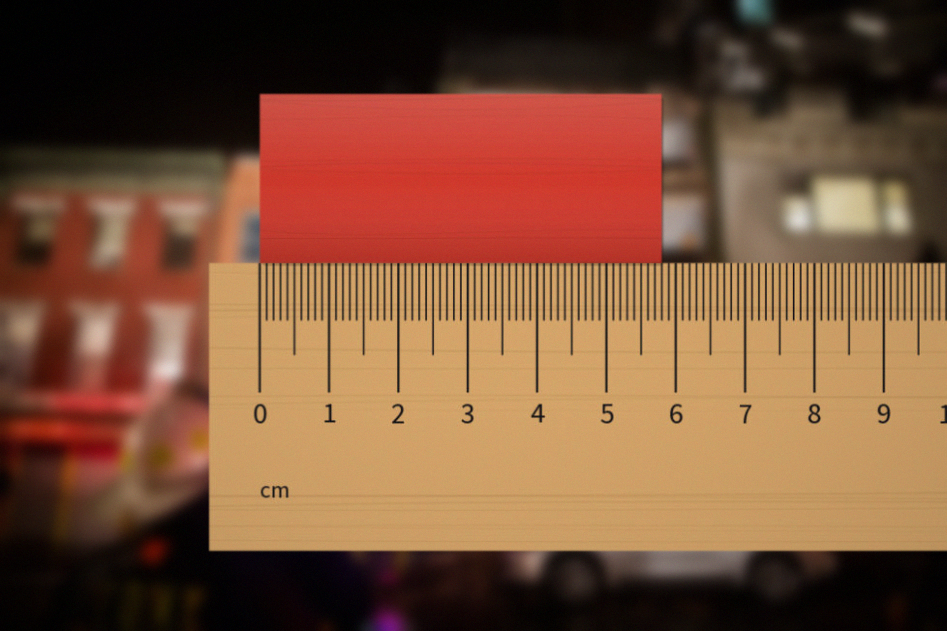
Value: 5.8 cm
